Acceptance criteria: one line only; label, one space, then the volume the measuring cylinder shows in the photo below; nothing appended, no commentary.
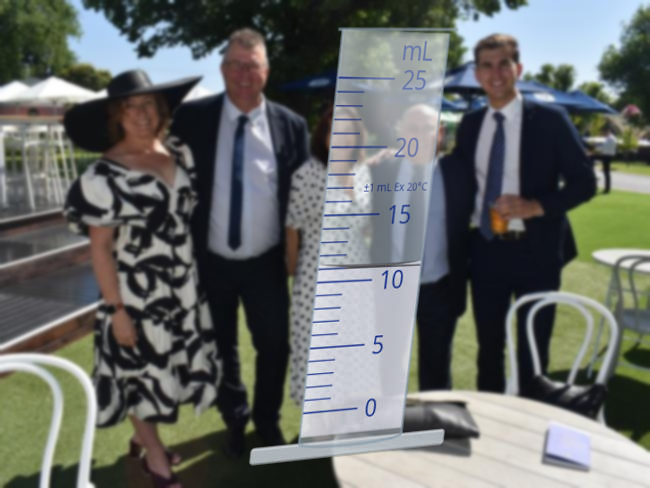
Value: 11 mL
